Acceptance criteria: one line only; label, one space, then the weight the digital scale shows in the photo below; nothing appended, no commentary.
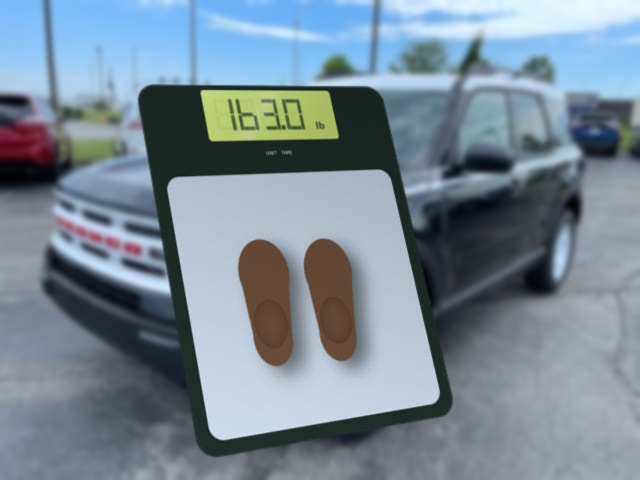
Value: 163.0 lb
